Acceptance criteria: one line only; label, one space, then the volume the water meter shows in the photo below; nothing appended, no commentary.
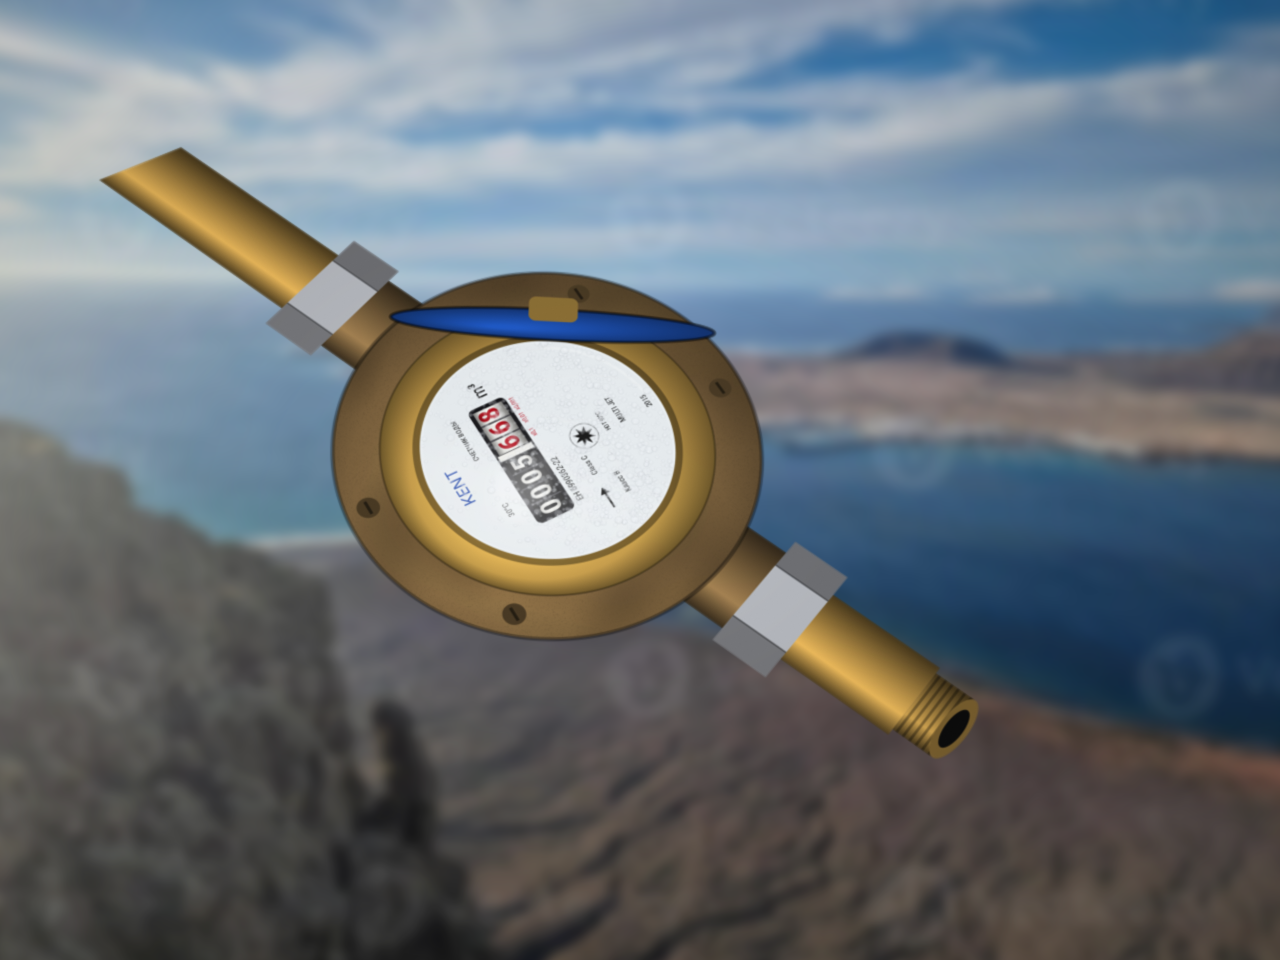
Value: 5.668 m³
